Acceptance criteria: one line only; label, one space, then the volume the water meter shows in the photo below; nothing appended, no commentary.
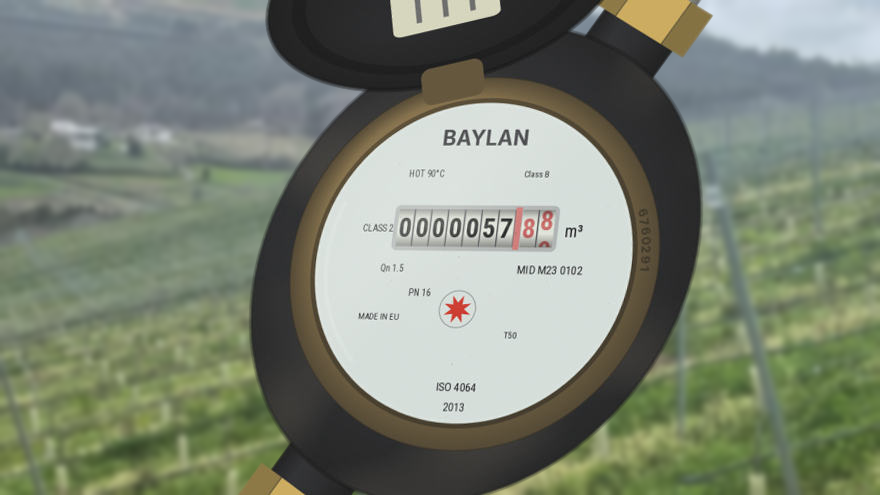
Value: 57.88 m³
